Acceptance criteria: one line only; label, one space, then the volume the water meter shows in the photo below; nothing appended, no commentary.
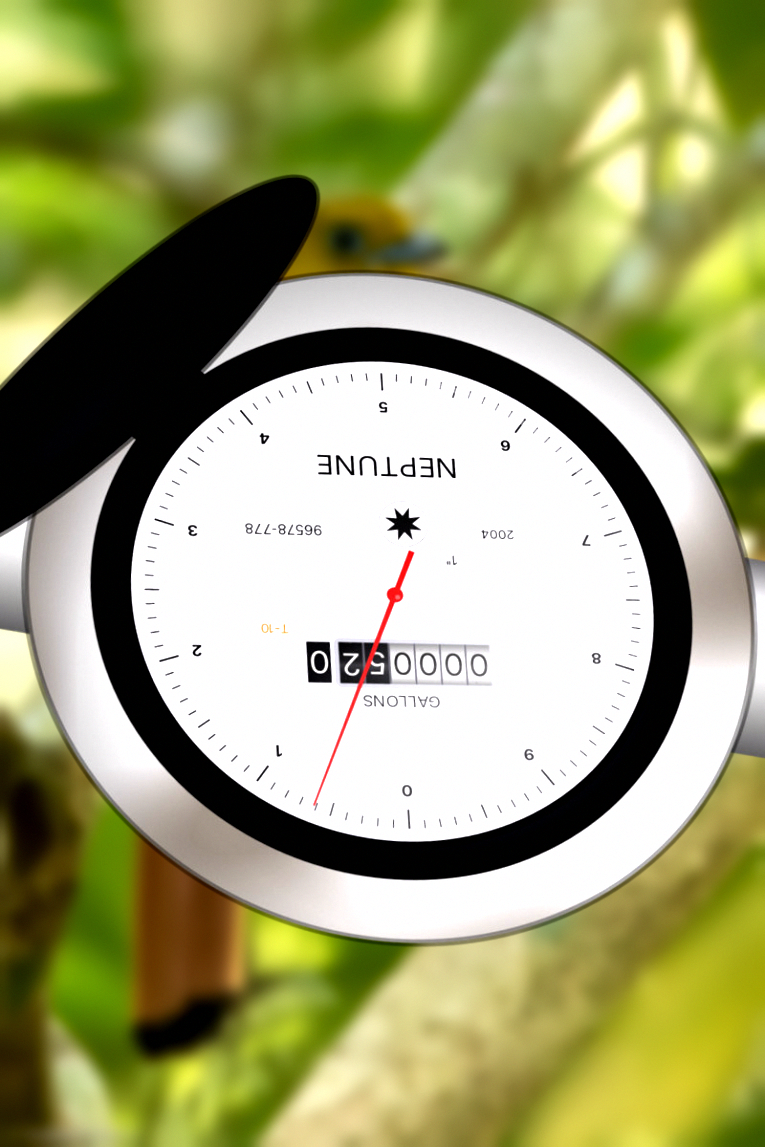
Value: 520.6 gal
